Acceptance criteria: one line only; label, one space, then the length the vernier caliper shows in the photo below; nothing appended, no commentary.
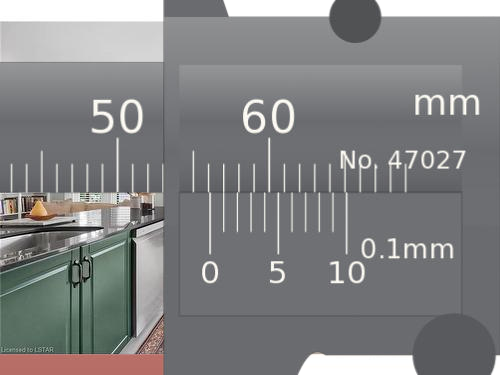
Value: 56.1 mm
